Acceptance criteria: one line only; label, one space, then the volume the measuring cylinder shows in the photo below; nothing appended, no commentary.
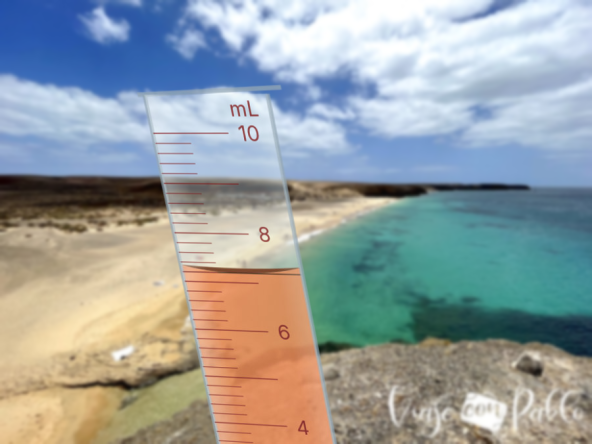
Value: 7.2 mL
